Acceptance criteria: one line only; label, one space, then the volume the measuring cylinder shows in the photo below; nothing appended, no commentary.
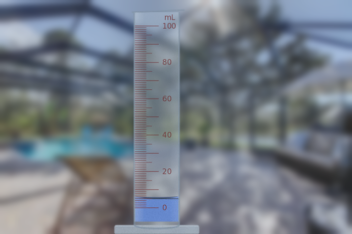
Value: 5 mL
